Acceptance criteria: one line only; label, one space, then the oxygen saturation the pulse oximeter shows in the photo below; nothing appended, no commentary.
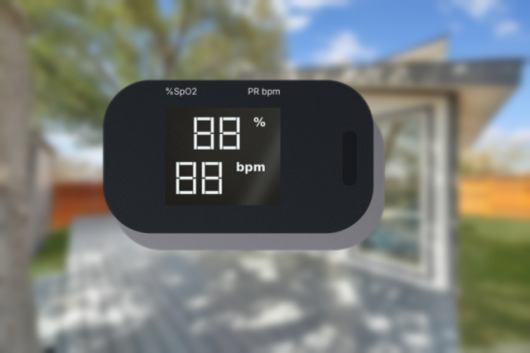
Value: 88 %
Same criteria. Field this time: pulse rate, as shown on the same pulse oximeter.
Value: 88 bpm
